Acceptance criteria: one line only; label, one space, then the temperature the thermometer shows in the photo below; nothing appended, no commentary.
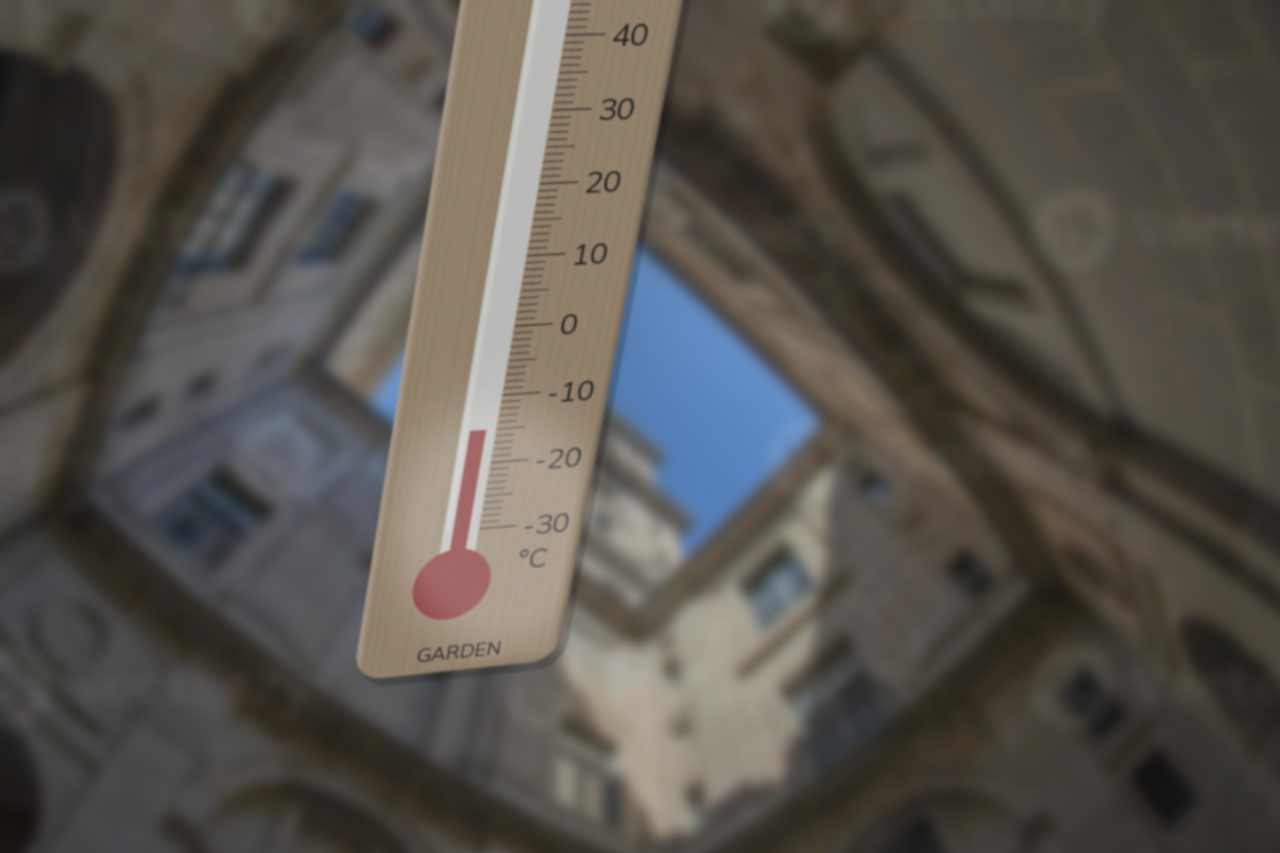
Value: -15 °C
